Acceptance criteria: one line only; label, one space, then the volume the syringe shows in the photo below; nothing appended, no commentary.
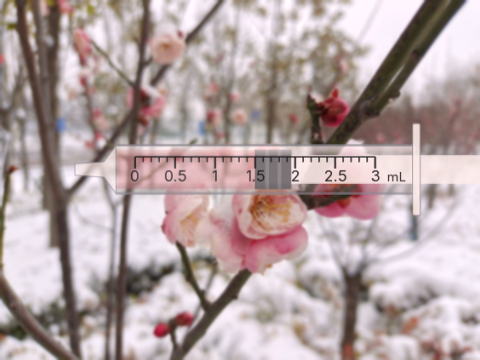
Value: 1.5 mL
